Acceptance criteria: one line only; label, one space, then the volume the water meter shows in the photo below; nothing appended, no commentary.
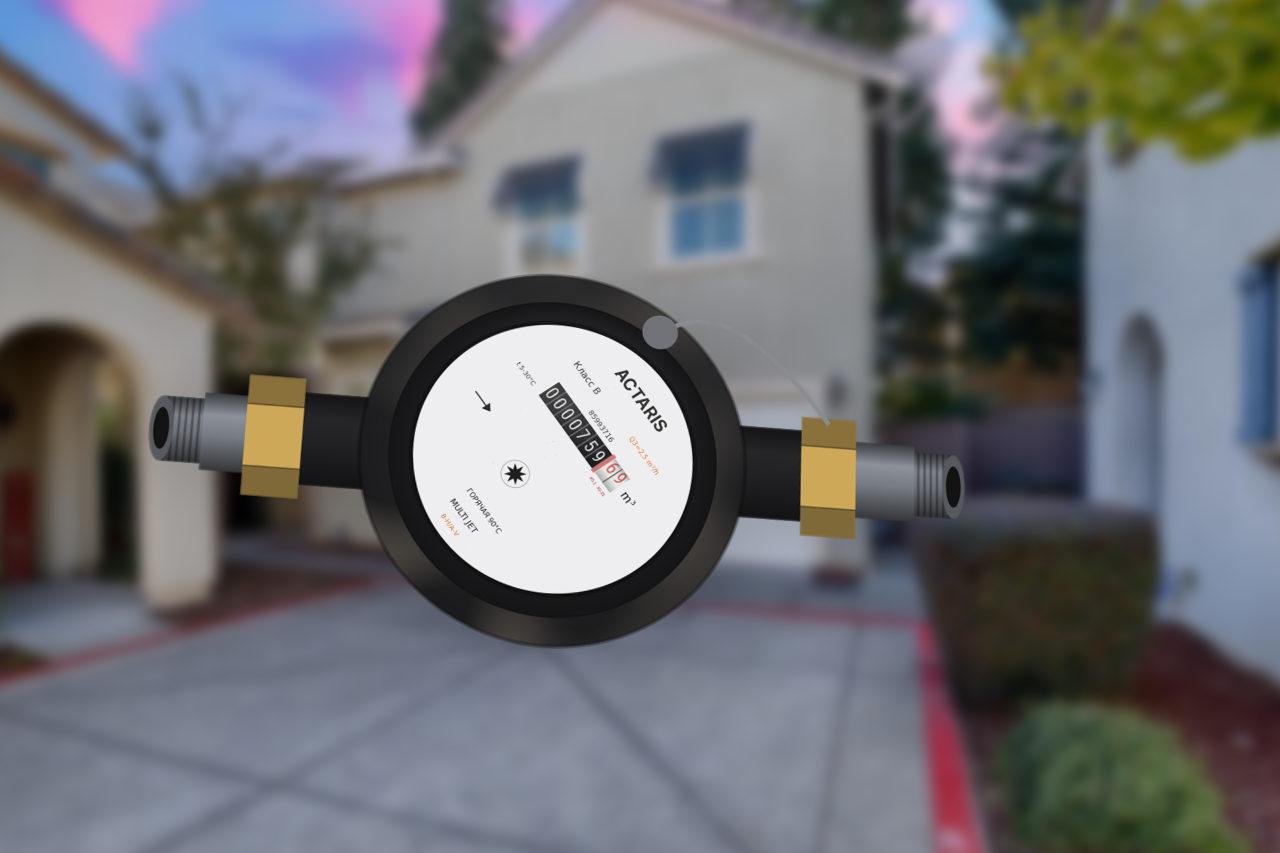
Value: 759.69 m³
